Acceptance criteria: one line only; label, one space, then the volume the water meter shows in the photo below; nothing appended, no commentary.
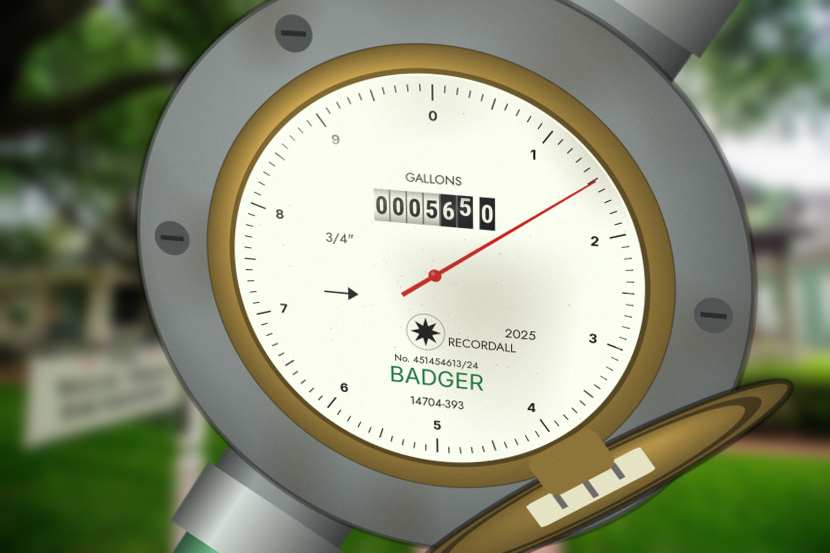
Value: 5651.5 gal
